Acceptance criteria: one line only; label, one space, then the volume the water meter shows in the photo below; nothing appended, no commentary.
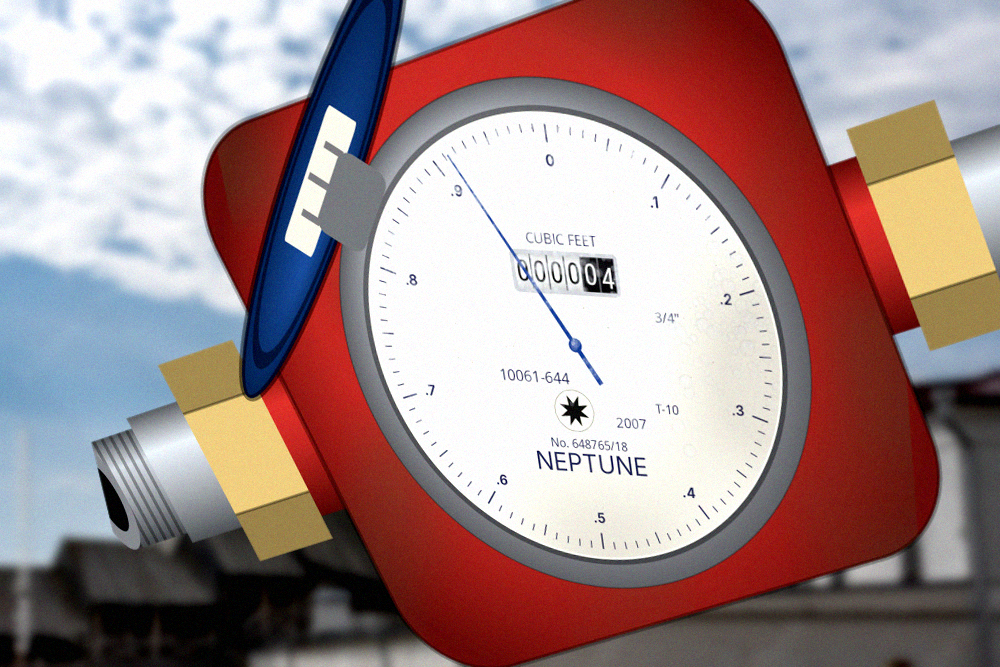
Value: 3.91 ft³
